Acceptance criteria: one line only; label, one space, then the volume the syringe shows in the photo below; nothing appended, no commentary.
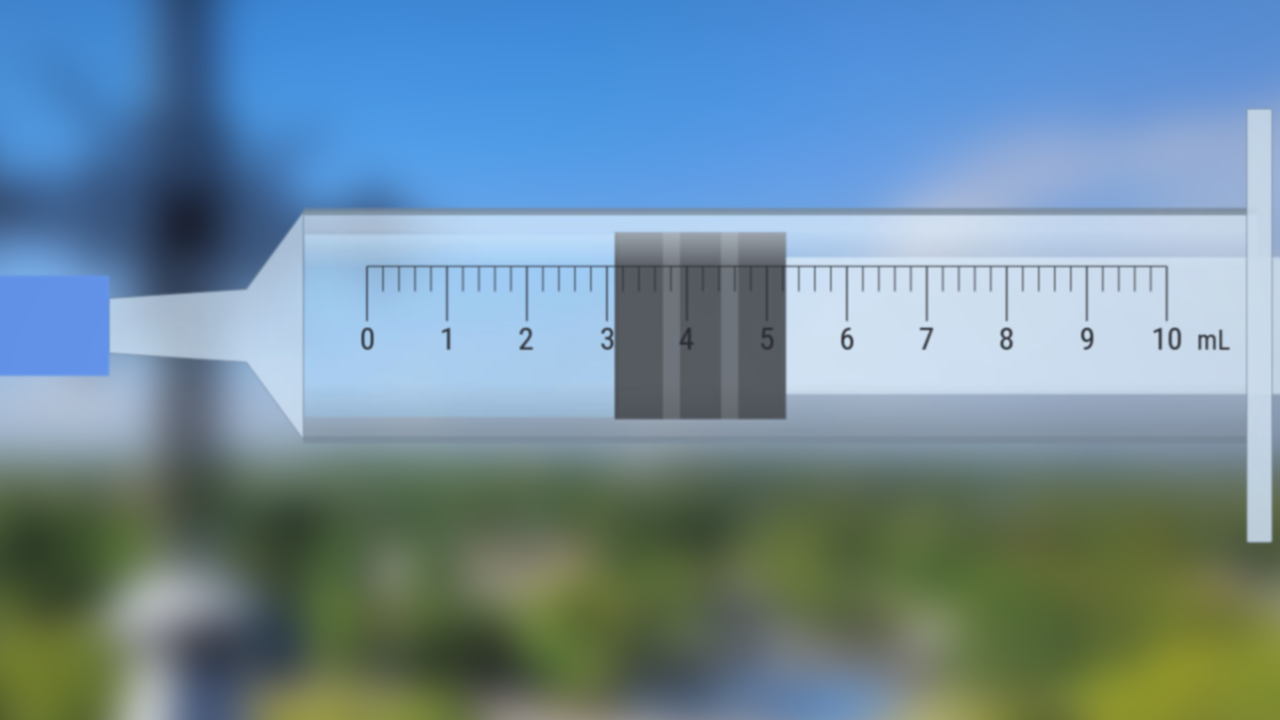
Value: 3.1 mL
